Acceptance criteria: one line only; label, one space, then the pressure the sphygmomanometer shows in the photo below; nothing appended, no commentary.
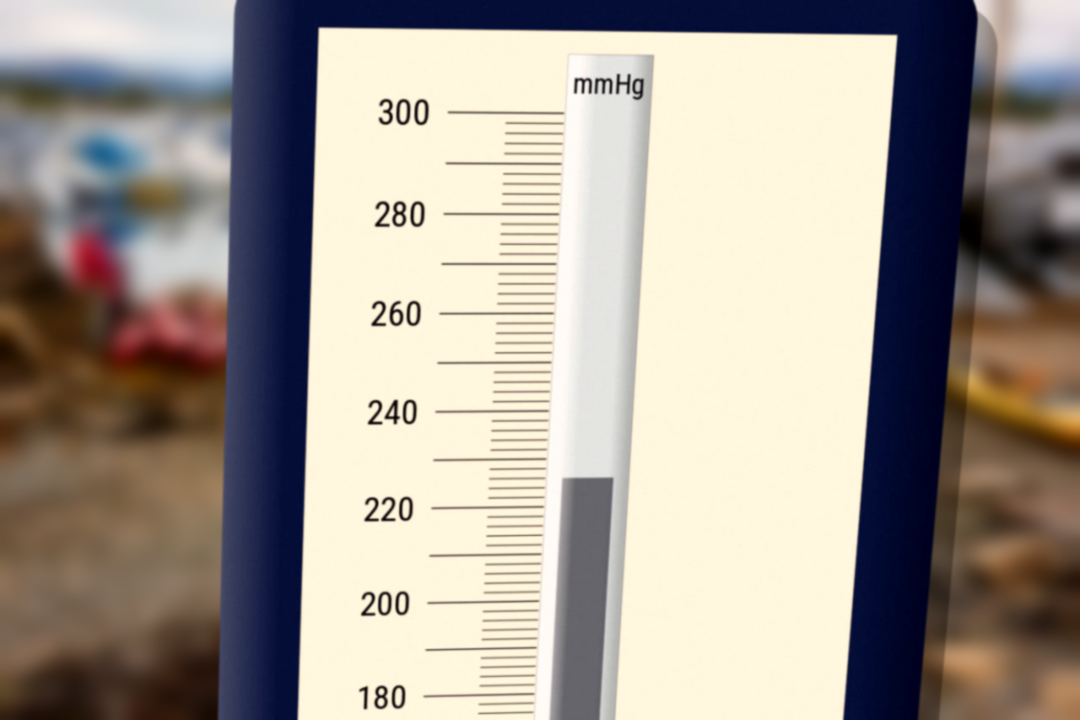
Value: 226 mmHg
